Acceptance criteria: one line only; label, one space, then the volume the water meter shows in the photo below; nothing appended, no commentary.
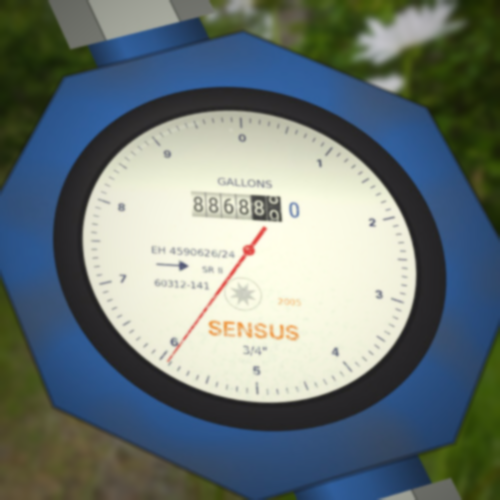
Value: 8868885.9 gal
